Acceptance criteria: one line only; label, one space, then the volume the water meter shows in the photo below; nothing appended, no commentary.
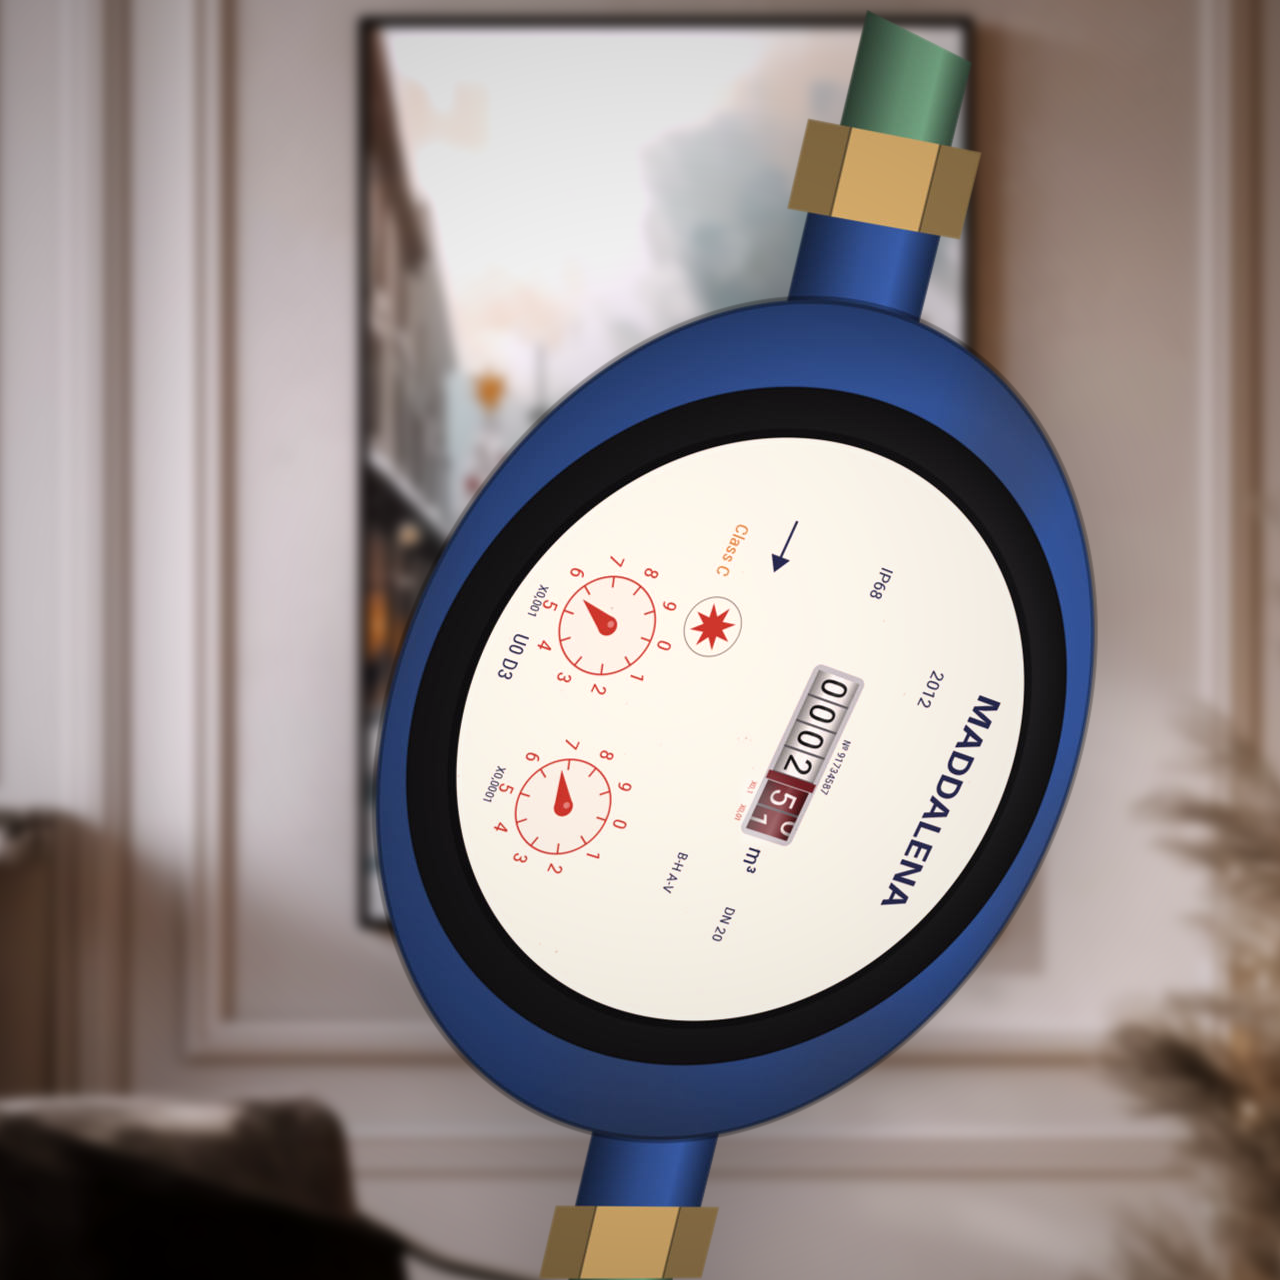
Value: 2.5056 m³
